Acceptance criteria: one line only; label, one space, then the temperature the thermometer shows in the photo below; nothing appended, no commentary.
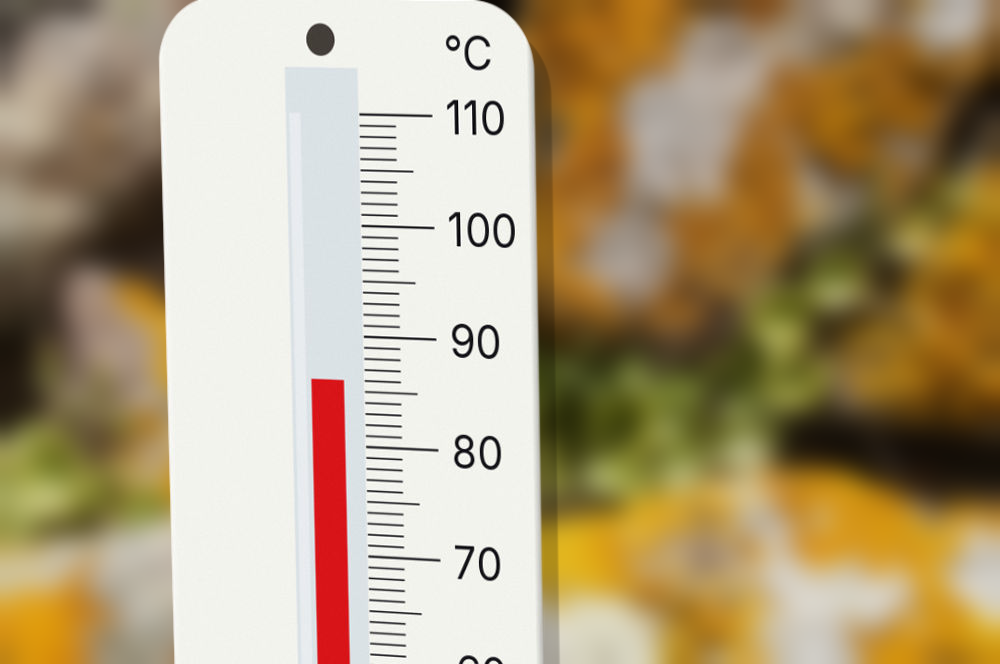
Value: 86 °C
